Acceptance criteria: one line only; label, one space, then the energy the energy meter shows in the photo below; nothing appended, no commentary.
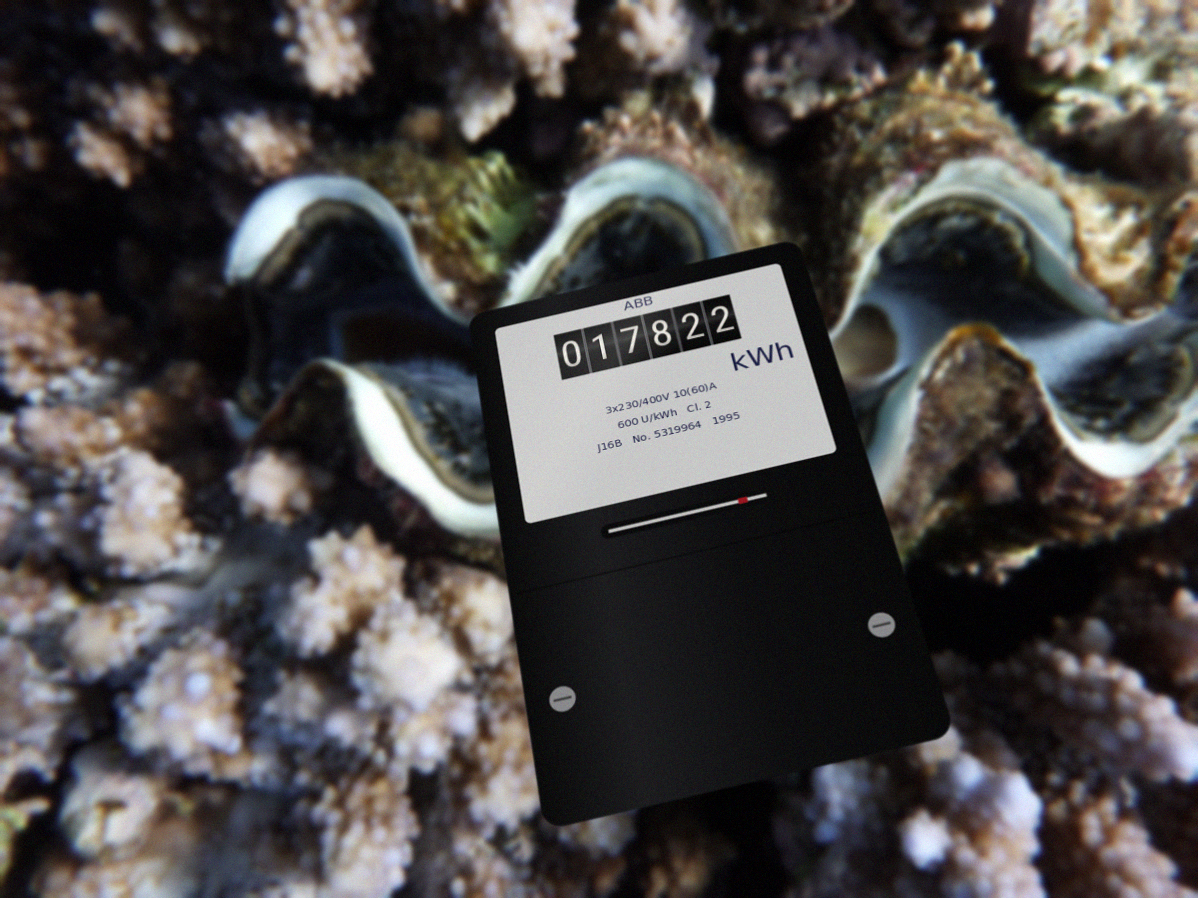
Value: 17822 kWh
